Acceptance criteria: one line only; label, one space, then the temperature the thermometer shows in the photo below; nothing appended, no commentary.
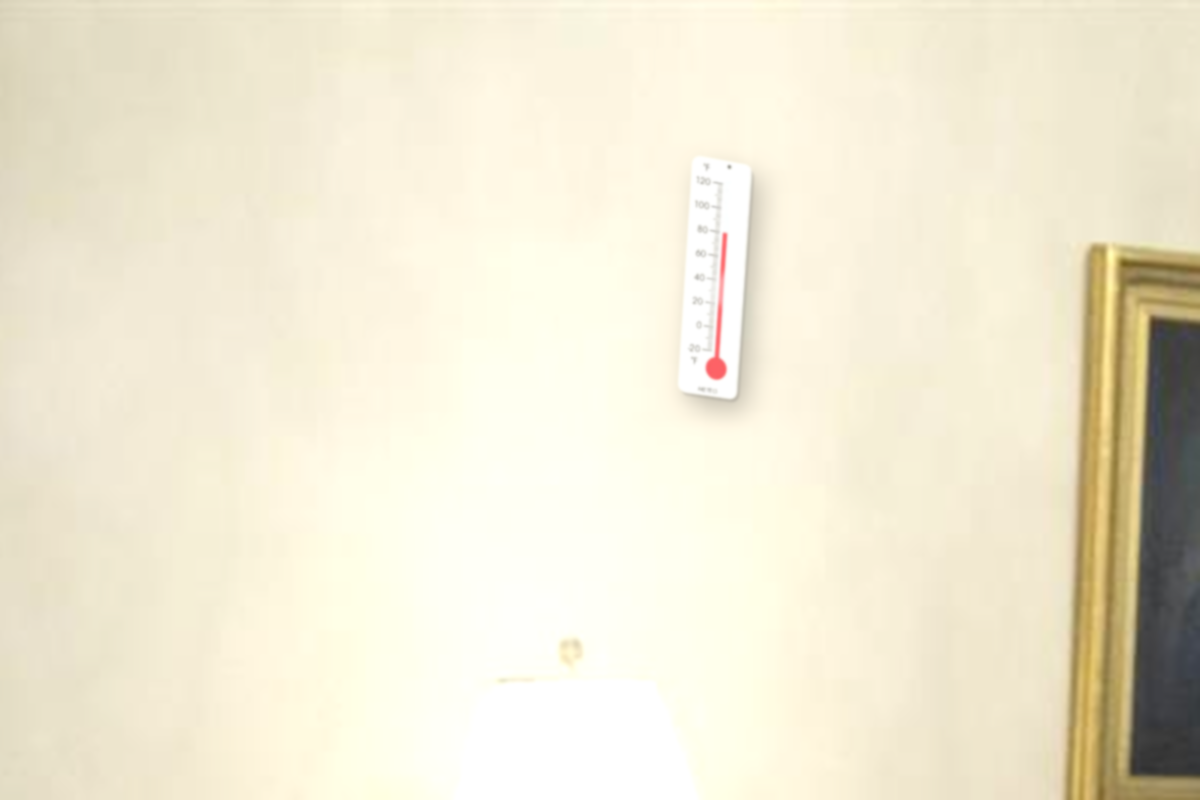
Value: 80 °F
